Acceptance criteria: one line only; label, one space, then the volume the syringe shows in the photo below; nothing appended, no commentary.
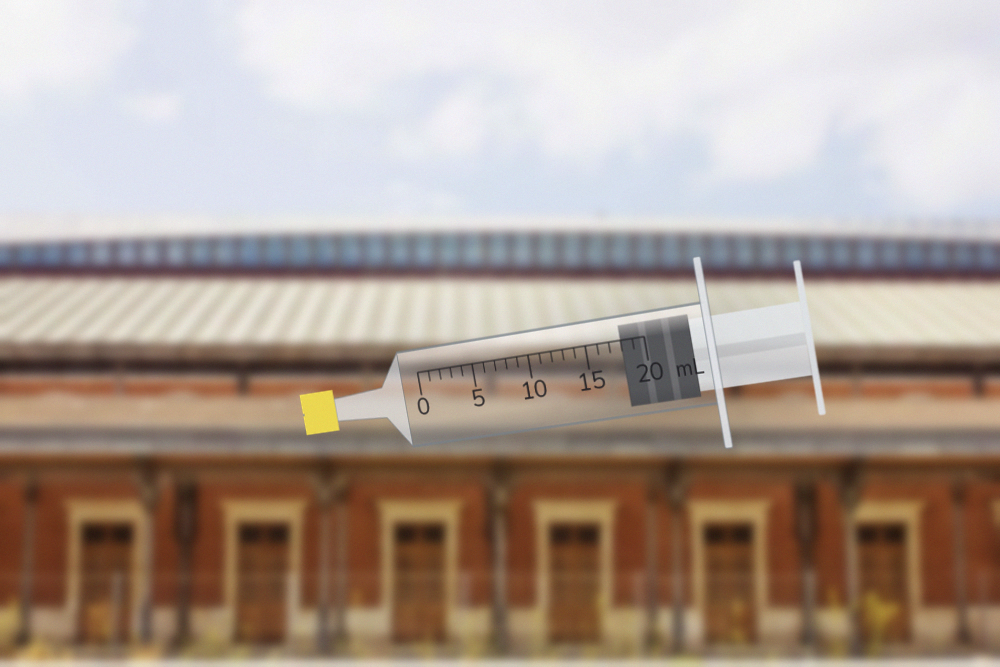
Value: 18 mL
